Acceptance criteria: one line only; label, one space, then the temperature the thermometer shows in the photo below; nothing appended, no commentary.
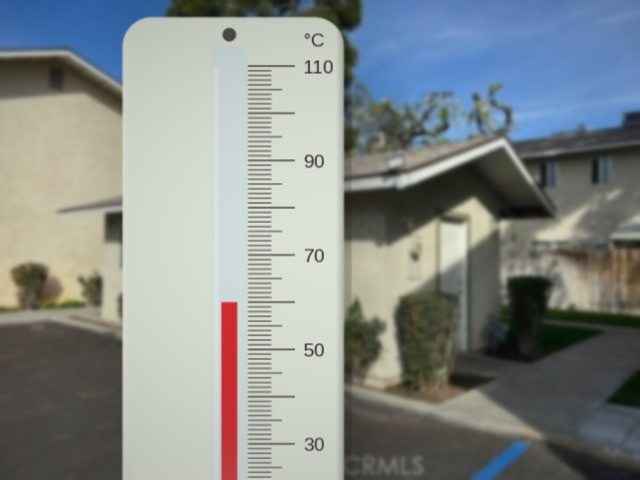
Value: 60 °C
